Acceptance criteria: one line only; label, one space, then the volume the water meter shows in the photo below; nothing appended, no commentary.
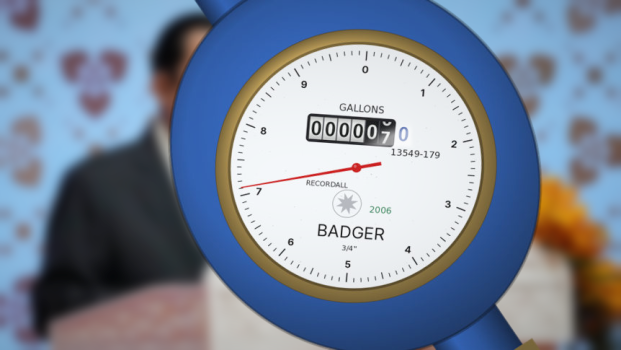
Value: 67.1 gal
